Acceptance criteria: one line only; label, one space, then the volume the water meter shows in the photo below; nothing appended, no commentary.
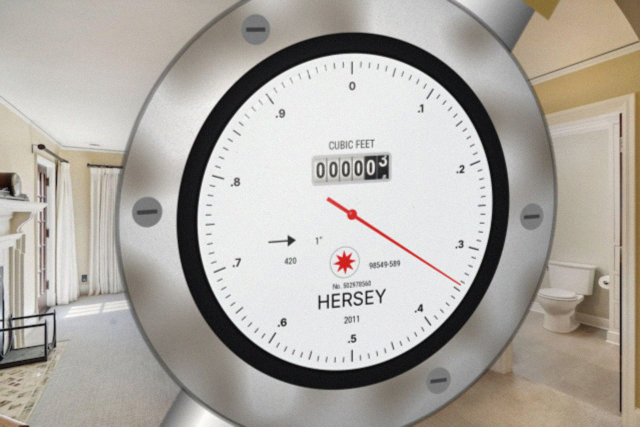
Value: 3.34 ft³
